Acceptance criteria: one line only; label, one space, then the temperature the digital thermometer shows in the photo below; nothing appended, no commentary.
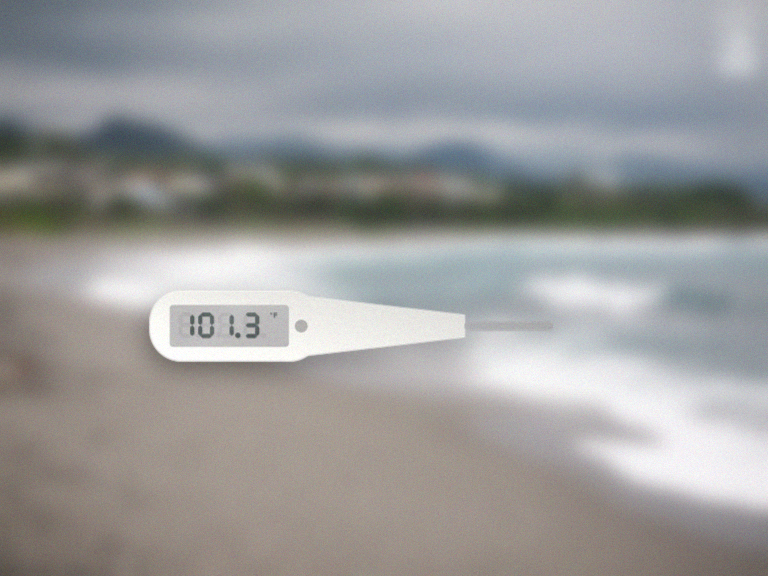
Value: 101.3 °F
